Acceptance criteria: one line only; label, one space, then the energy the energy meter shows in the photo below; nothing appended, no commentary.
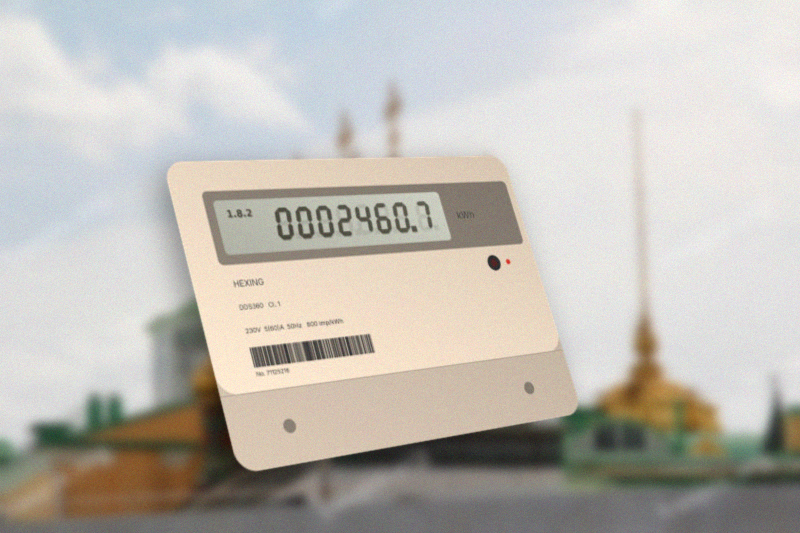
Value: 2460.7 kWh
